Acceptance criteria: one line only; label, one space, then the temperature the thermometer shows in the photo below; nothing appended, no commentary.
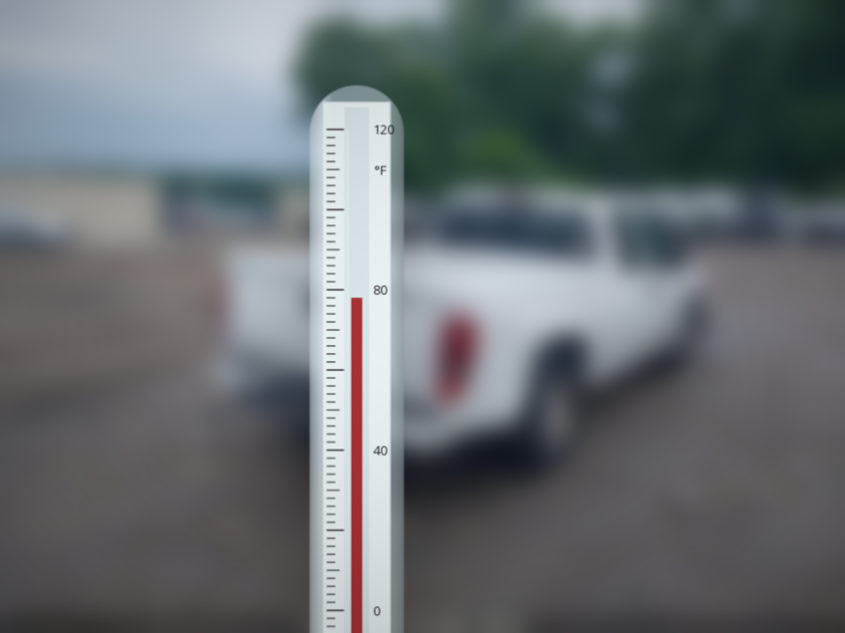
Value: 78 °F
